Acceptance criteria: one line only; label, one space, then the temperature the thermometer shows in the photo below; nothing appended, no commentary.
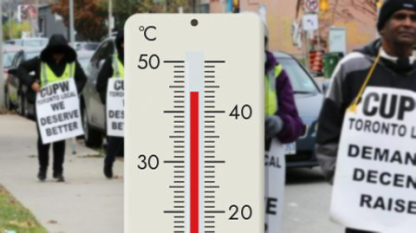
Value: 44 °C
